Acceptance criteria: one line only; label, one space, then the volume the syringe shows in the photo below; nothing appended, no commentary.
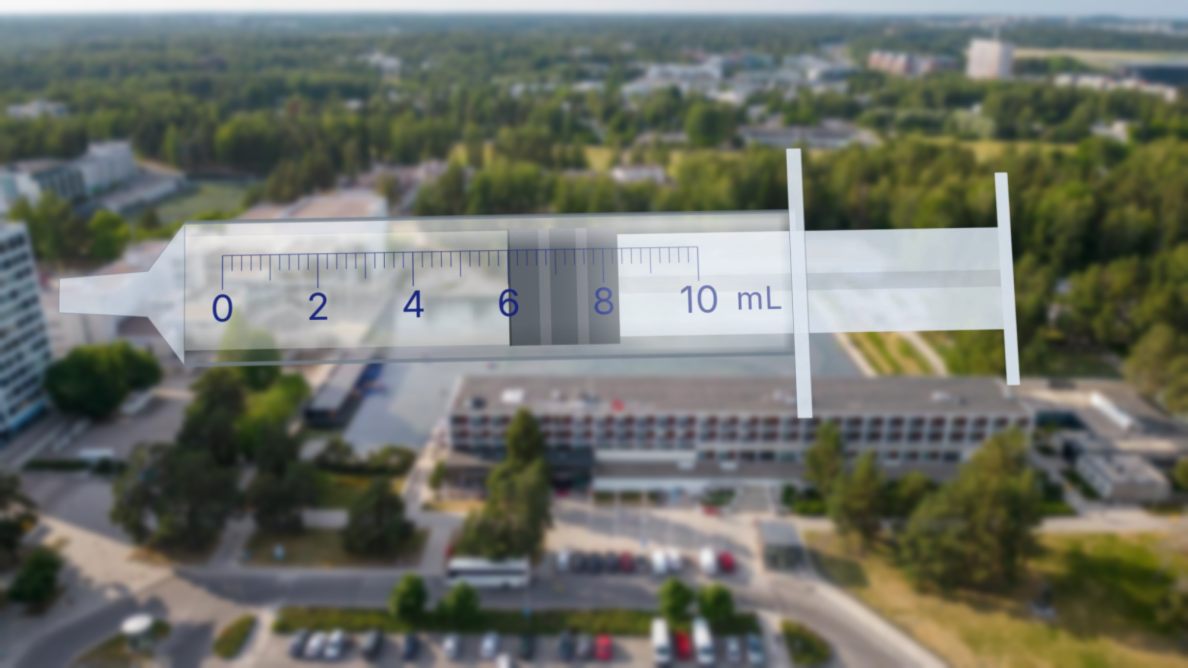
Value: 6 mL
